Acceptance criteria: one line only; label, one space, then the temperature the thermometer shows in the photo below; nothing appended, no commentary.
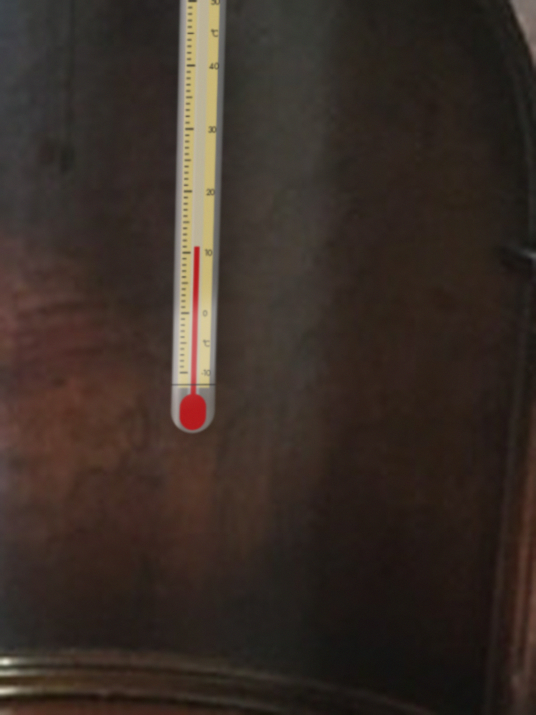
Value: 11 °C
